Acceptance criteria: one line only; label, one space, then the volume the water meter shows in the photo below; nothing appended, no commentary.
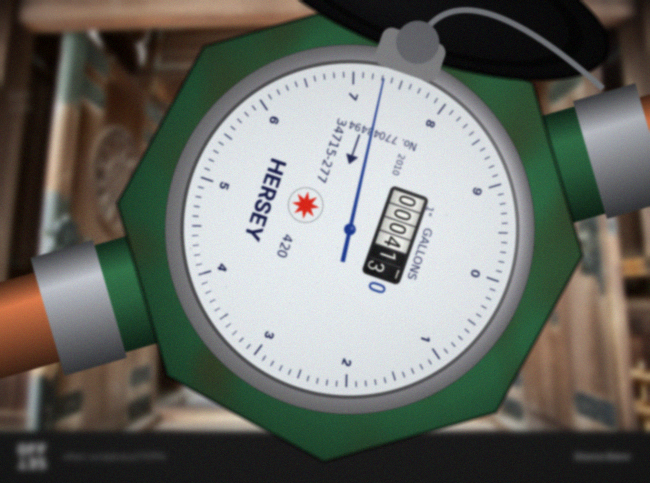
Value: 4127.3 gal
